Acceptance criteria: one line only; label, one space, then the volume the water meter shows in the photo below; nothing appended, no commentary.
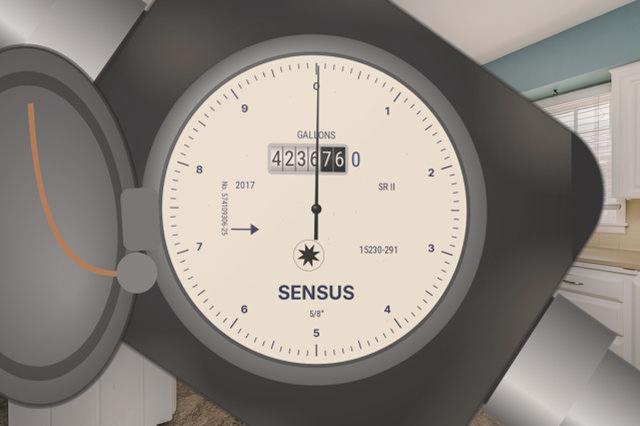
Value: 4236760.0 gal
